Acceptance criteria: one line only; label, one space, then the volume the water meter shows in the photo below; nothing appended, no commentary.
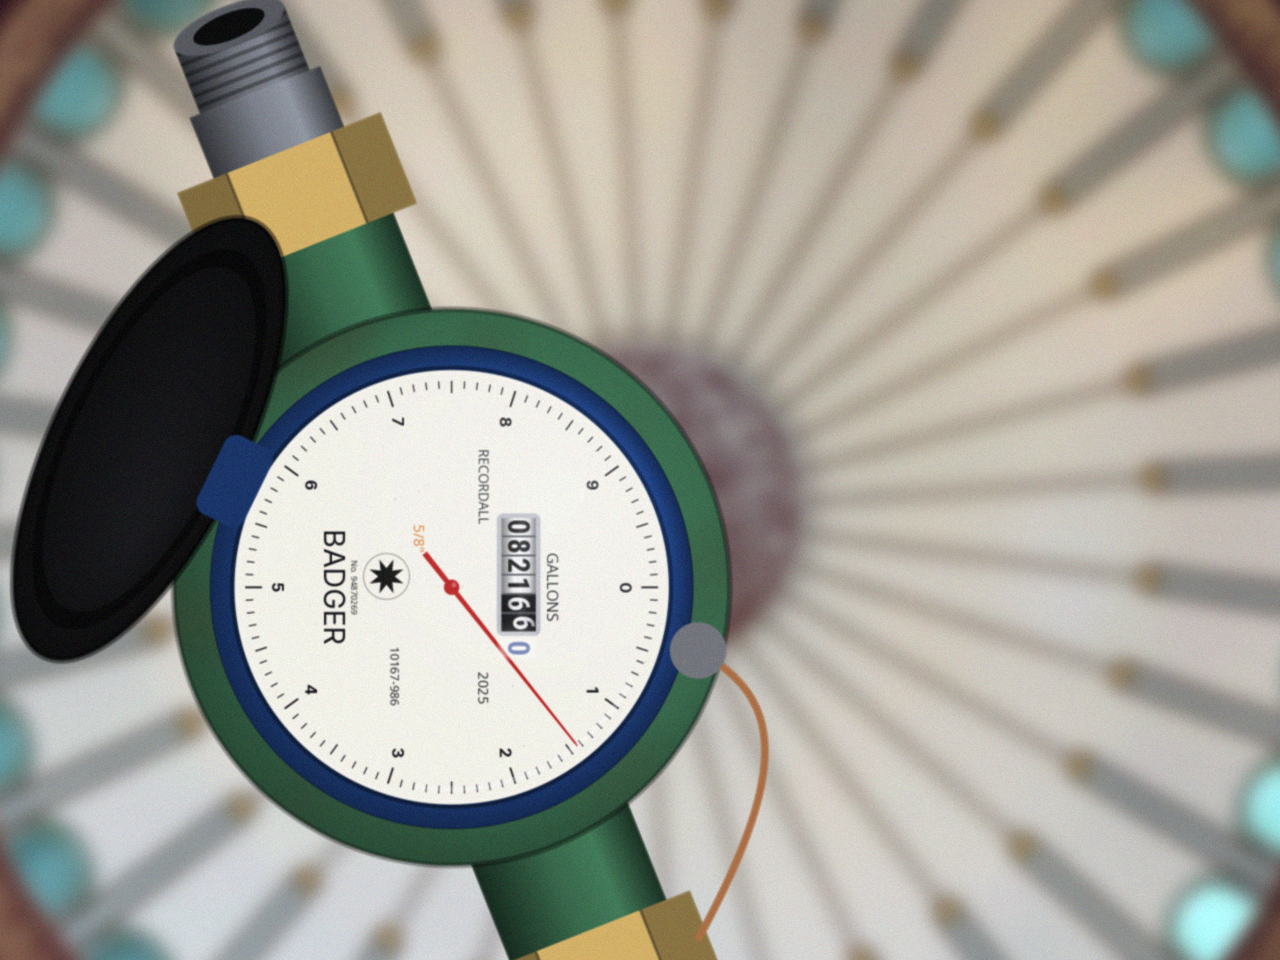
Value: 821661.4 gal
